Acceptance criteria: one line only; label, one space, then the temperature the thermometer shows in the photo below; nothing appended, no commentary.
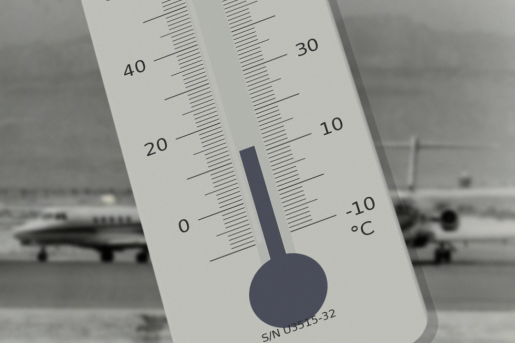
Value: 12 °C
